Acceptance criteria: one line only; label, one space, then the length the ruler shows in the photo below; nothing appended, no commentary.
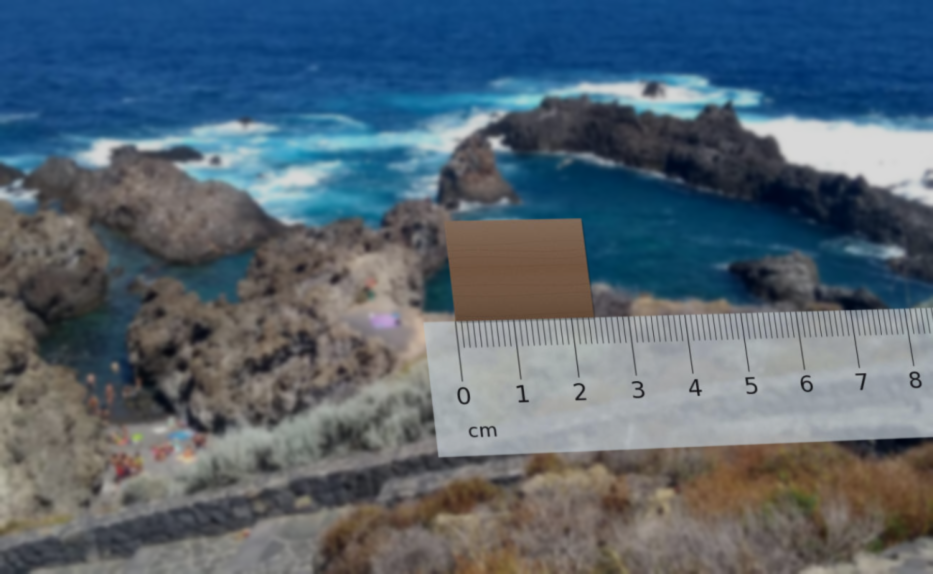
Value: 2.4 cm
